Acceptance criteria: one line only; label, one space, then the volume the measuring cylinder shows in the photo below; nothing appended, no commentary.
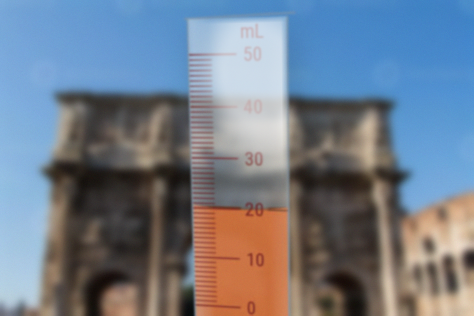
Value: 20 mL
